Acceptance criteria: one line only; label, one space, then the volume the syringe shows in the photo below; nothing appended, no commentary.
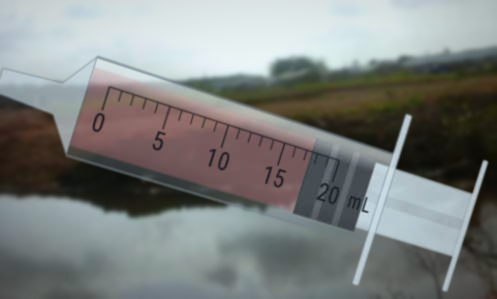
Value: 17.5 mL
